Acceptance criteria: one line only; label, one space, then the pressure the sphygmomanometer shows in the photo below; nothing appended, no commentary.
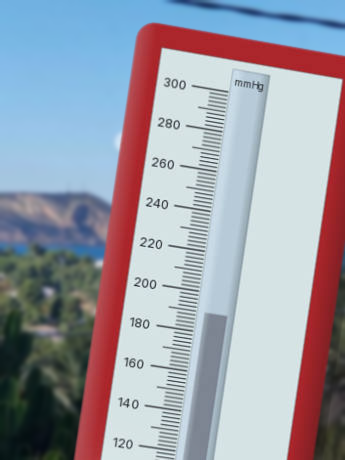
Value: 190 mmHg
